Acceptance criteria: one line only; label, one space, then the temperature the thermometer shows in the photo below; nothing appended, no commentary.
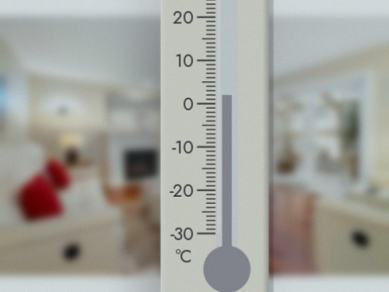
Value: 2 °C
